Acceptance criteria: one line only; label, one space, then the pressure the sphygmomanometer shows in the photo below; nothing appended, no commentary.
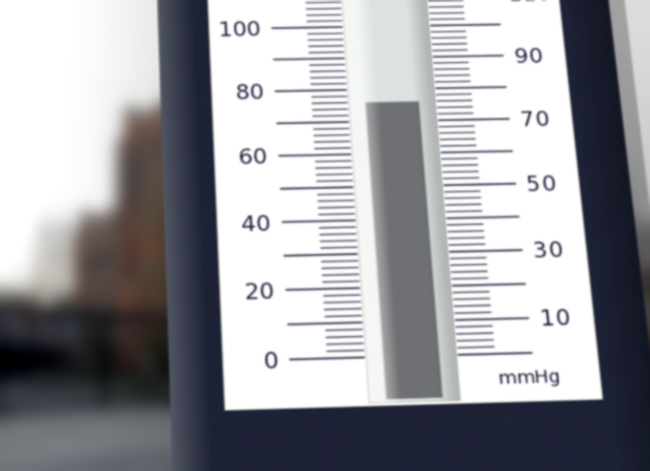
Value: 76 mmHg
